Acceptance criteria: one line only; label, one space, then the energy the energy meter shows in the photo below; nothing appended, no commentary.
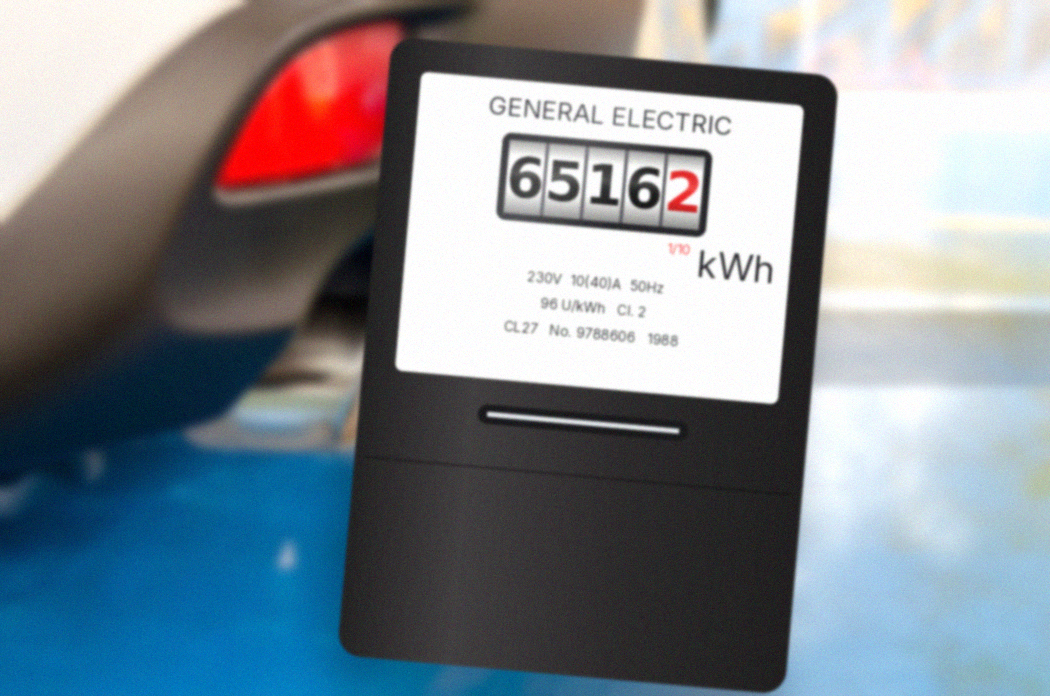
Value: 6516.2 kWh
